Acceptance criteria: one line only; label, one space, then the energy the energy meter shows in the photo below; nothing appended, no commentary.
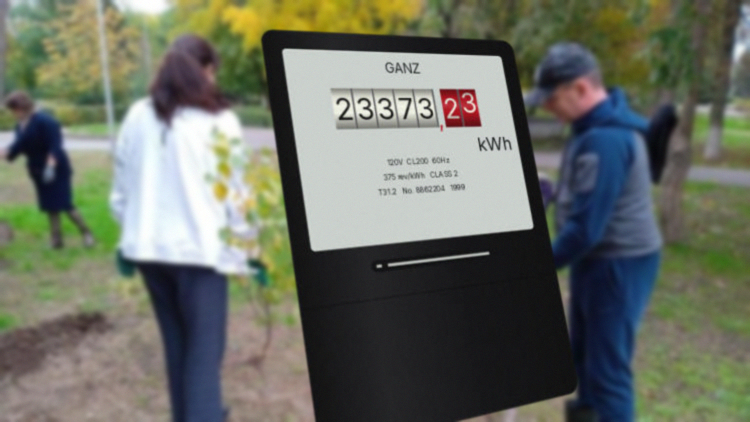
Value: 23373.23 kWh
